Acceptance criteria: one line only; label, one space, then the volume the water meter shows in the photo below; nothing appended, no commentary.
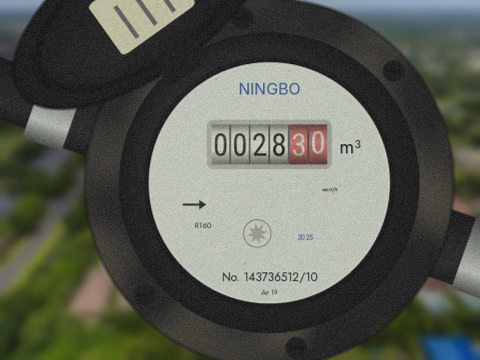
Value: 28.30 m³
